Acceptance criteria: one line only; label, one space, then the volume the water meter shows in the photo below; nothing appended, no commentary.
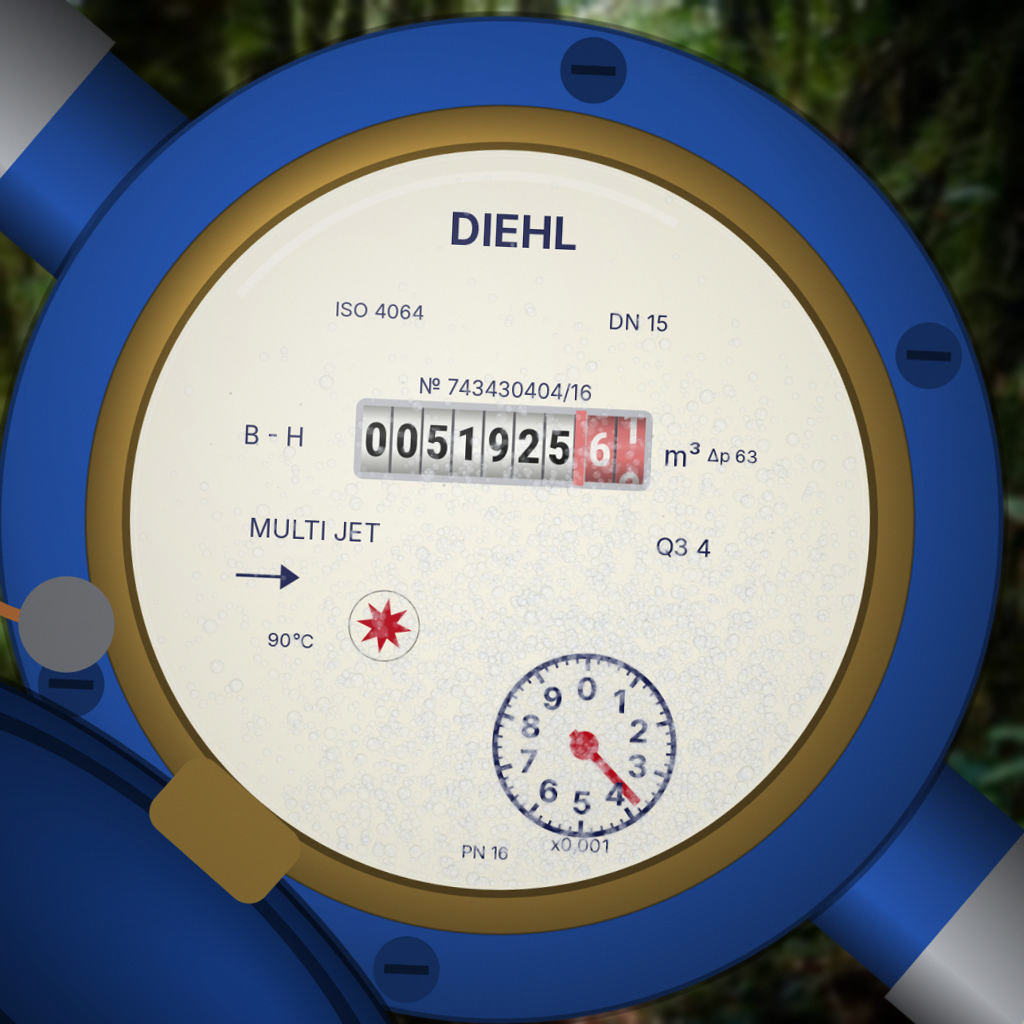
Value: 51925.613 m³
